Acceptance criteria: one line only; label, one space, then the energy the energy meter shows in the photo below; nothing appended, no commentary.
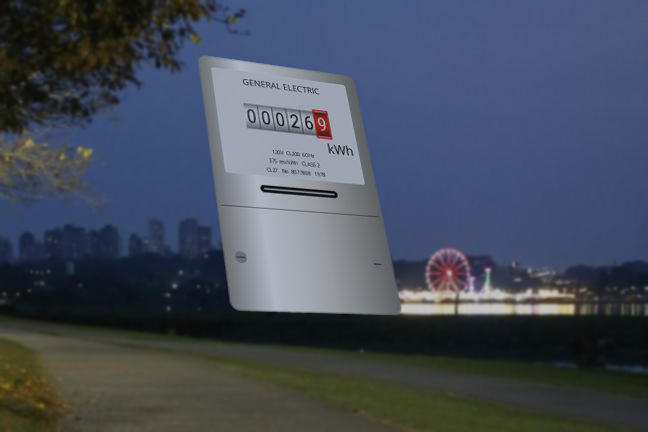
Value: 26.9 kWh
